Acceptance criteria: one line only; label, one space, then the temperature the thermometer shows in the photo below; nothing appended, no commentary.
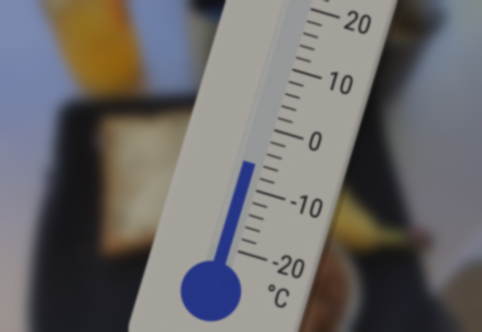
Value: -6 °C
